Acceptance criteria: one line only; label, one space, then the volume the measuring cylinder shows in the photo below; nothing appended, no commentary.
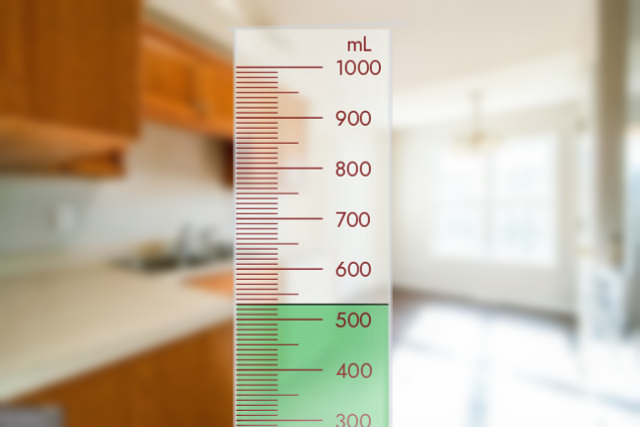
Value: 530 mL
